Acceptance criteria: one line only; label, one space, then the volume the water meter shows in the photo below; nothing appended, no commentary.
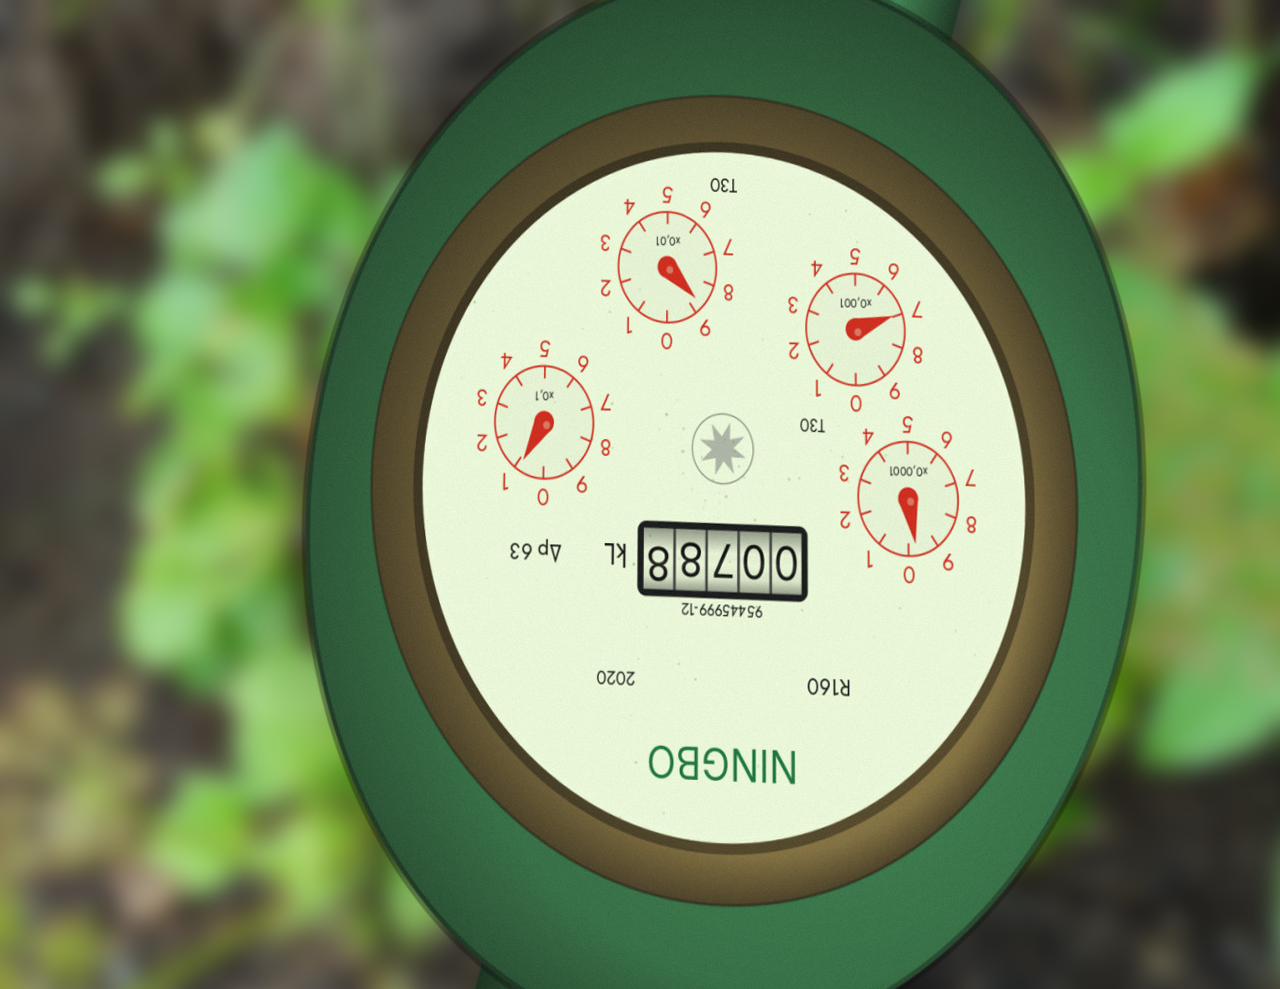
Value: 788.0869 kL
